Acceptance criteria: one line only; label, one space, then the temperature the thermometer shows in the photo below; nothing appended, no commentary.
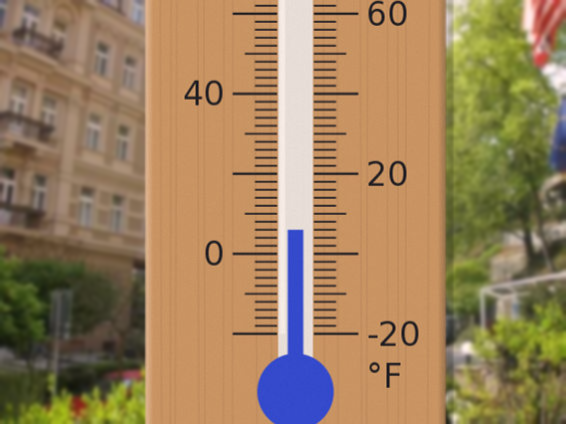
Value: 6 °F
